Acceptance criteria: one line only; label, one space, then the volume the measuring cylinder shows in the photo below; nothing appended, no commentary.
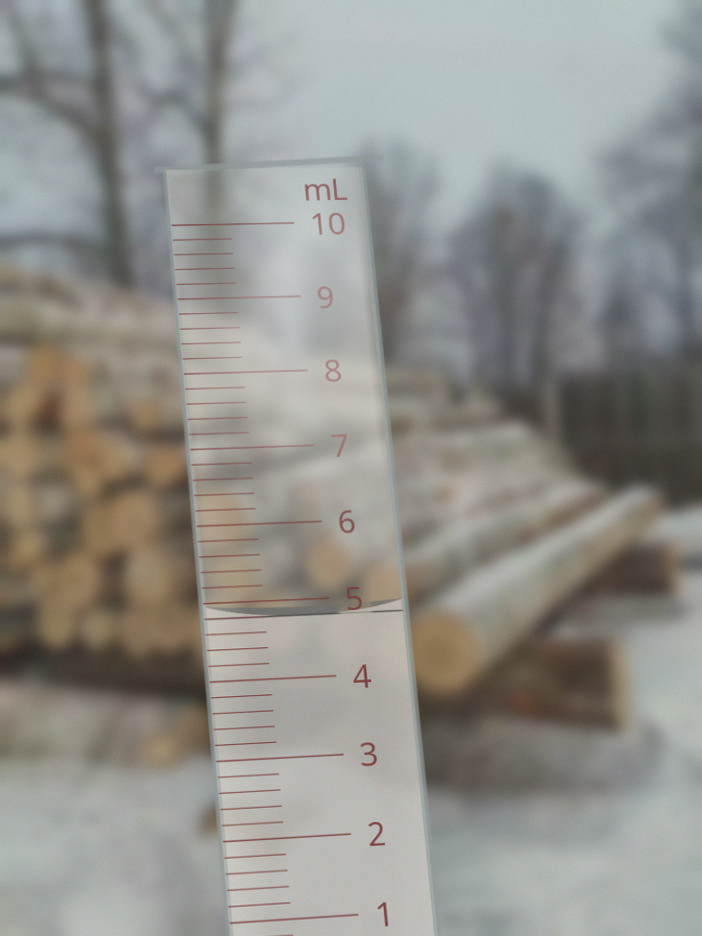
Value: 4.8 mL
